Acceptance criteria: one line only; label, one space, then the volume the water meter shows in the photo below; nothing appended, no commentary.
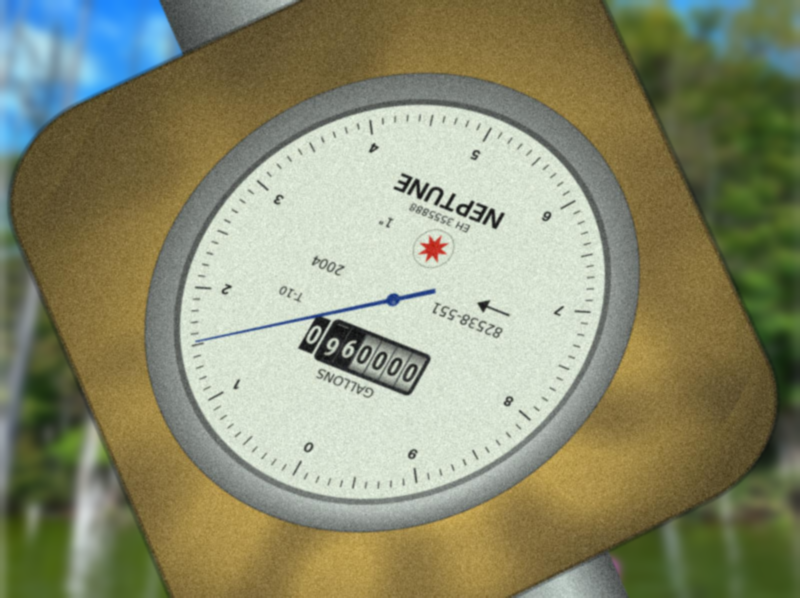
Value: 961.5 gal
